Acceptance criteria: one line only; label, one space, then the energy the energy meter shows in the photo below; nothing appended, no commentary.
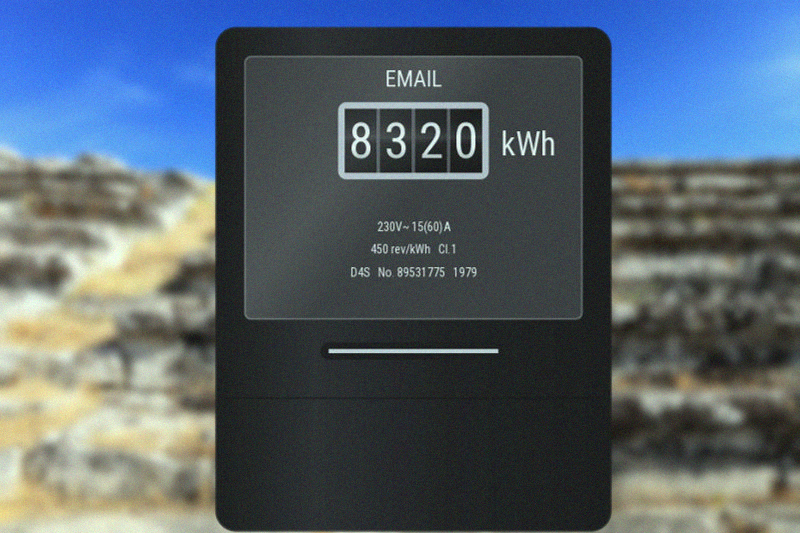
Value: 8320 kWh
